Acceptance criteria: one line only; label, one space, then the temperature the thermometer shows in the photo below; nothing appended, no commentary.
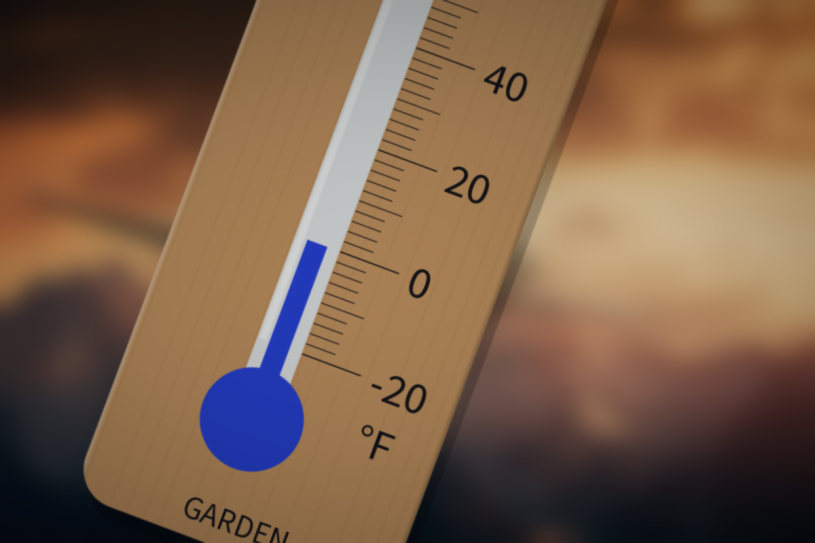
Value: 0 °F
